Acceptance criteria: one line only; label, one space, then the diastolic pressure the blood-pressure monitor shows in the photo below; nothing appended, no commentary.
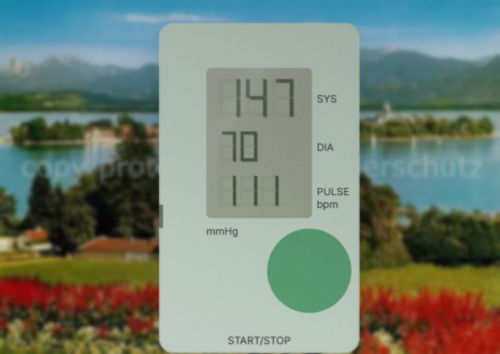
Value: 70 mmHg
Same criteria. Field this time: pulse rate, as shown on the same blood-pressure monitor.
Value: 111 bpm
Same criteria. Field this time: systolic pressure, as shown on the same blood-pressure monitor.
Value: 147 mmHg
